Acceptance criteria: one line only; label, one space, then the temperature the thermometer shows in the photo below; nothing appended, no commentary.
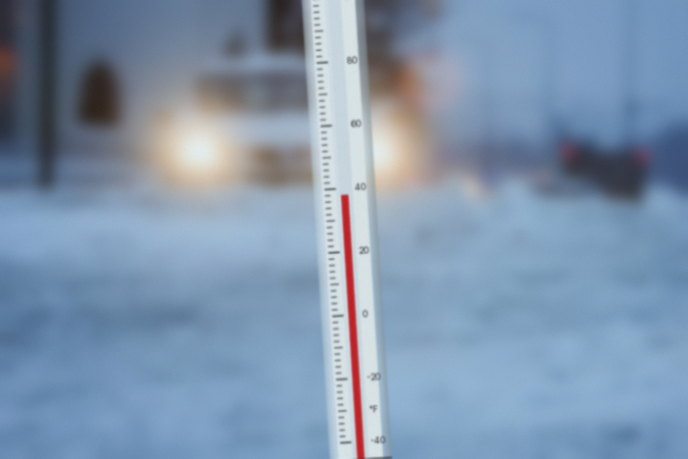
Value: 38 °F
